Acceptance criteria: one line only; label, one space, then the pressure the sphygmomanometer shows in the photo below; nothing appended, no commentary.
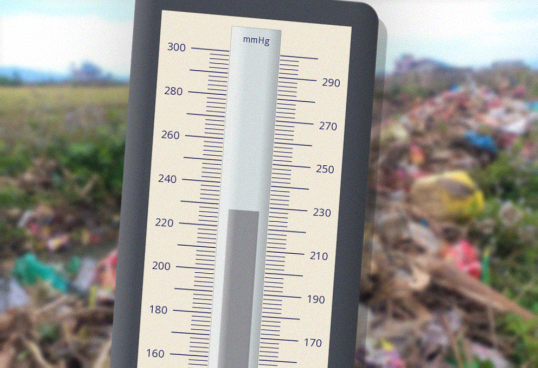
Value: 228 mmHg
